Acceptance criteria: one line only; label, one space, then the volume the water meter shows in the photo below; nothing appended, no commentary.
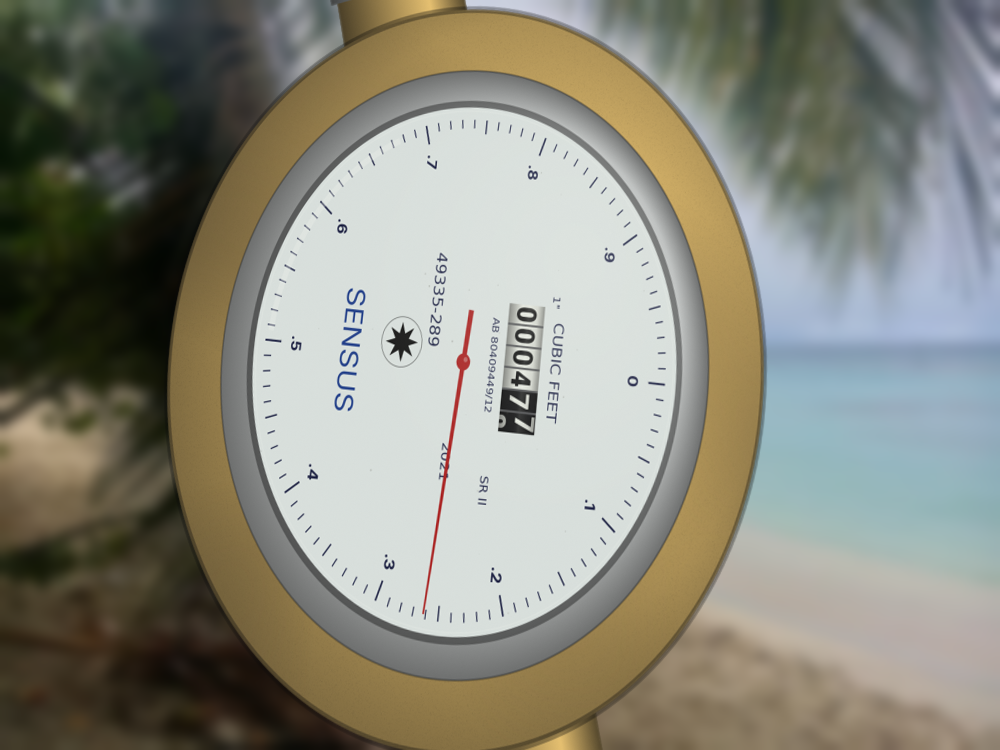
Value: 477.26 ft³
